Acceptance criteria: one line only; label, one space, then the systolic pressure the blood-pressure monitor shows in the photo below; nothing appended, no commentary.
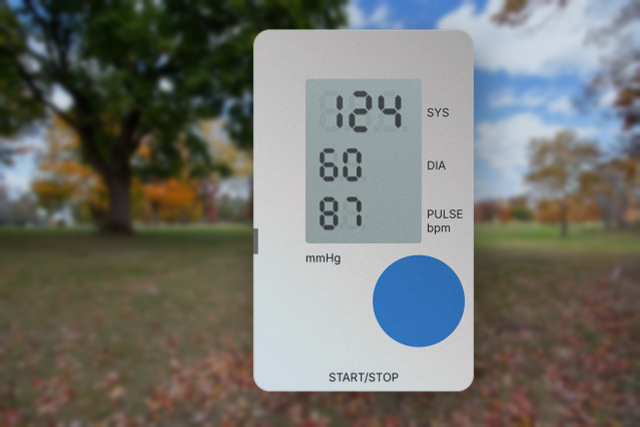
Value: 124 mmHg
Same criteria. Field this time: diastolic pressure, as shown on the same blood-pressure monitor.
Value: 60 mmHg
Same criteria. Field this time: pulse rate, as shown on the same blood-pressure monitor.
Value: 87 bpm
